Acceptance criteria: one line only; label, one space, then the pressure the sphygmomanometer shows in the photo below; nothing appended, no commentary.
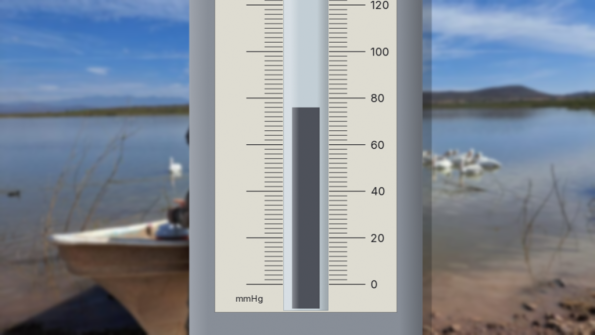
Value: 76 mmHg
